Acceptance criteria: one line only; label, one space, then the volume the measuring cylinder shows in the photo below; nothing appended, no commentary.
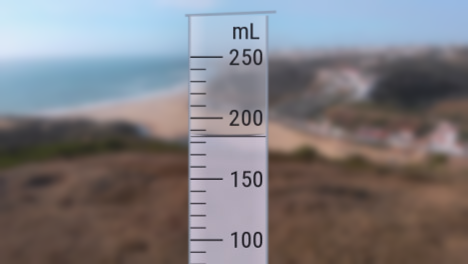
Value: 185 mL
